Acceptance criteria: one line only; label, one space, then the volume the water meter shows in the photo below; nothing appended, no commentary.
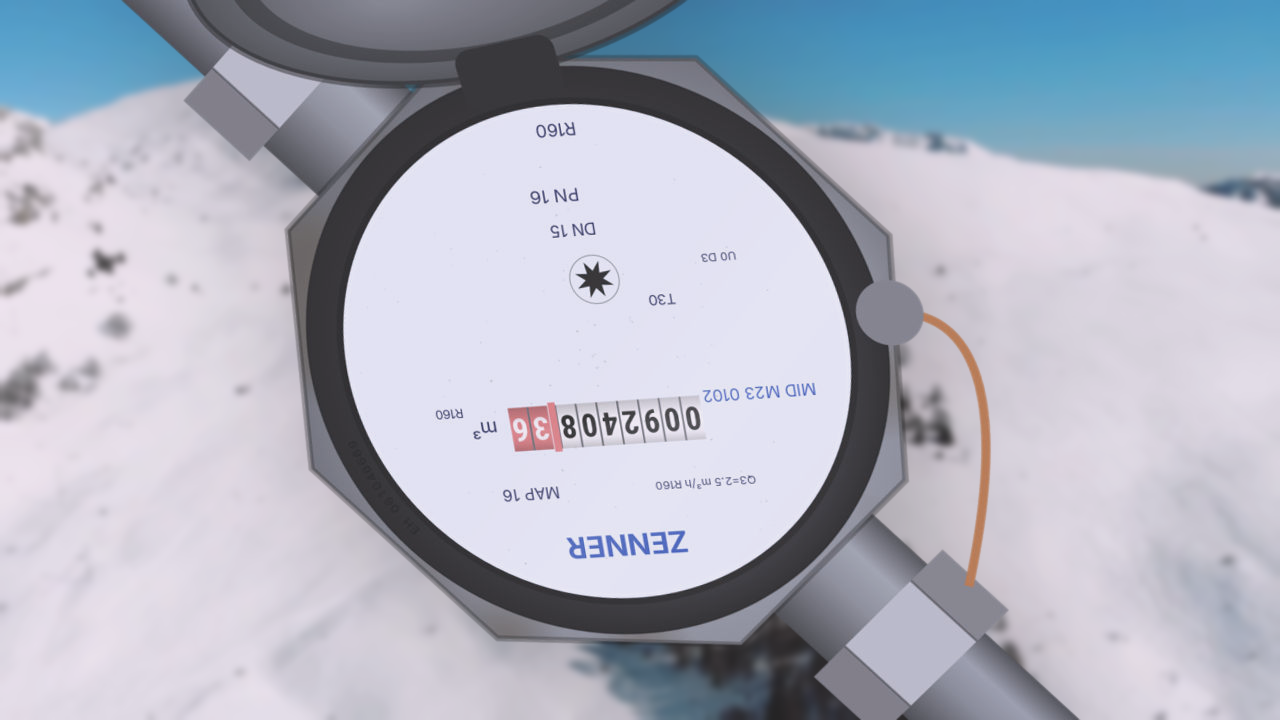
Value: 92408.36 m³
